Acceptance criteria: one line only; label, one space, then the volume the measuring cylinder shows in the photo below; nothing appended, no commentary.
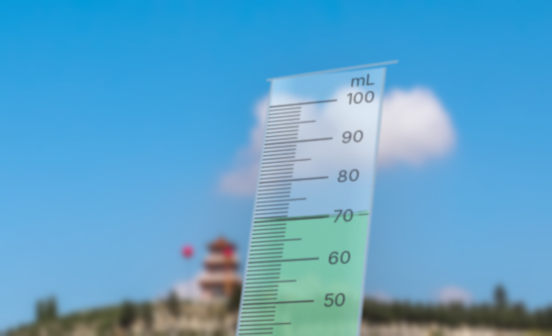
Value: 70 mL
